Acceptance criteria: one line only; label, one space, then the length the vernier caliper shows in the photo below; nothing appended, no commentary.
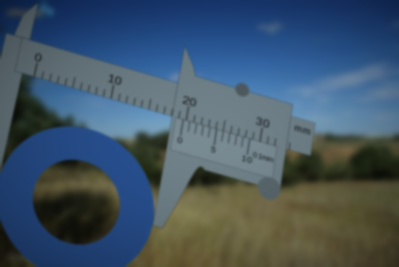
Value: 19.6 mm
